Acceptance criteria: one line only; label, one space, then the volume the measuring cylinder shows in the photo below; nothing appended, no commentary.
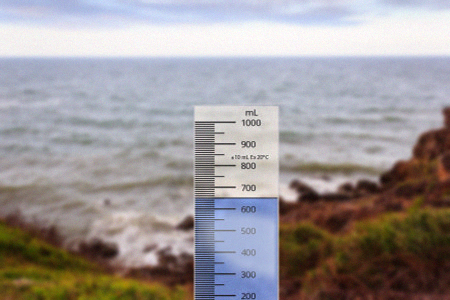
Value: 650 mL
